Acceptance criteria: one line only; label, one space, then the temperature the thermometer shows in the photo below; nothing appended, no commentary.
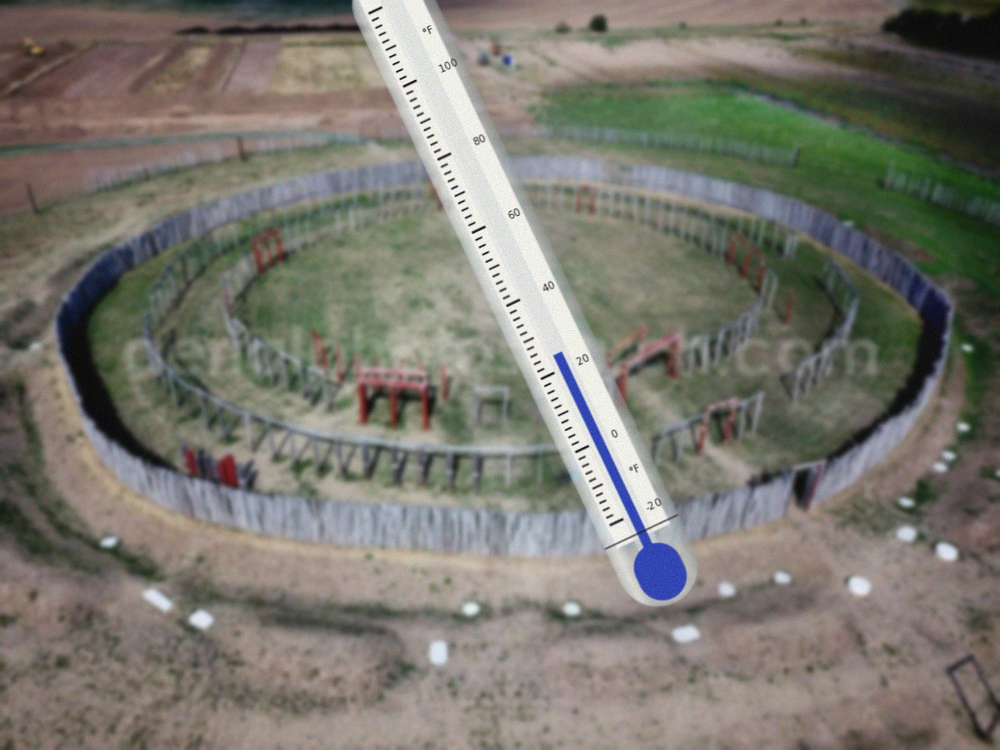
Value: 24 °F
